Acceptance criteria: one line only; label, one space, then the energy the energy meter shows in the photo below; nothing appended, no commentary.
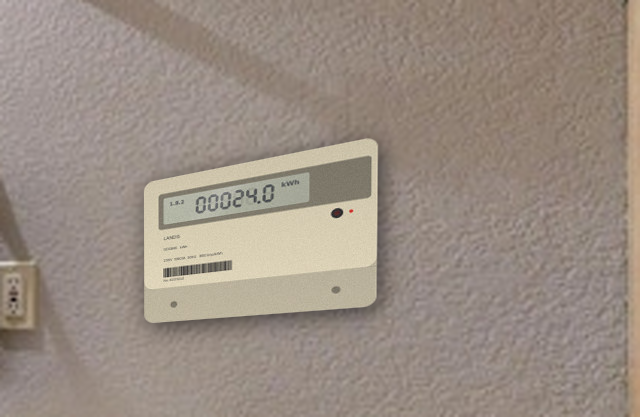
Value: 24.0 kWh
